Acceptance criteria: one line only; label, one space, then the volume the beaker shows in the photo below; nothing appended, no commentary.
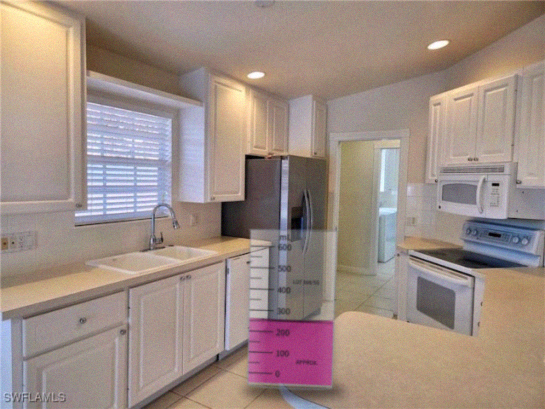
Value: 250 mL
